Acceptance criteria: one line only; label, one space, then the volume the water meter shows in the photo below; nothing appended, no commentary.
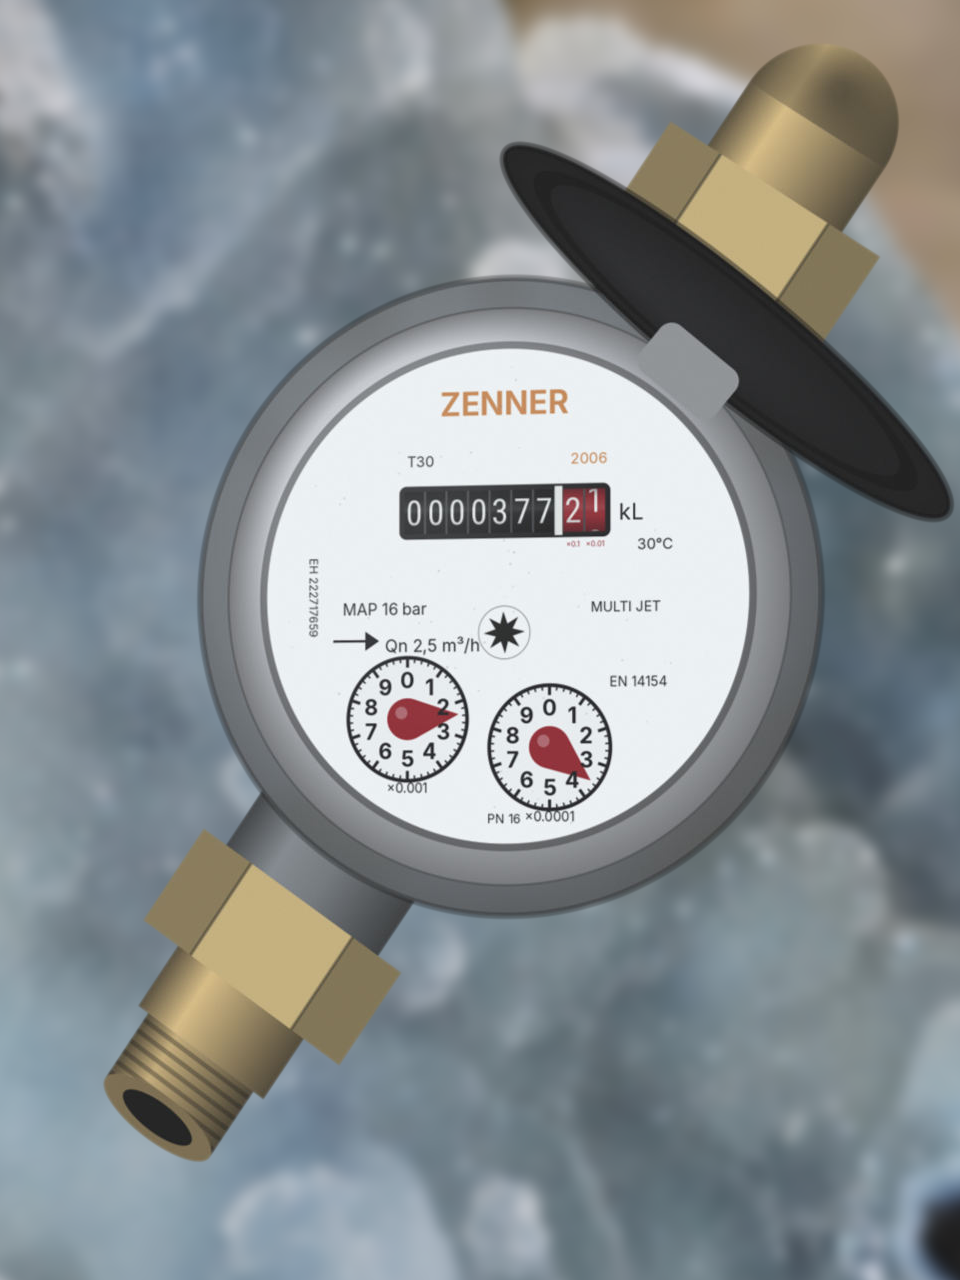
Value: 377.2123 kL
